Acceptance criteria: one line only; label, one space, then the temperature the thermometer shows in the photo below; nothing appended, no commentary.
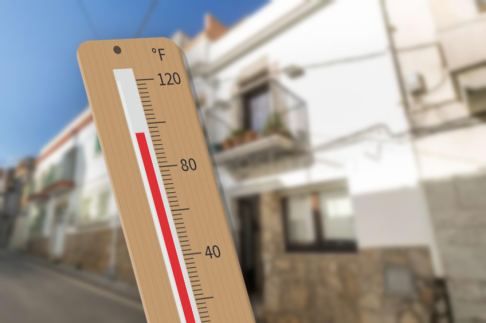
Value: 96 °F
